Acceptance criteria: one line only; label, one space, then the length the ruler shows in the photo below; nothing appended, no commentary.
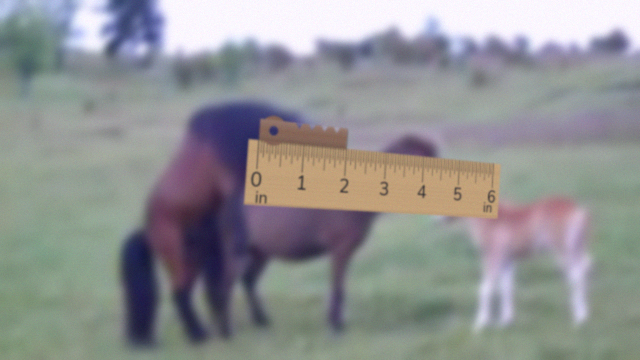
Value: 2 in
